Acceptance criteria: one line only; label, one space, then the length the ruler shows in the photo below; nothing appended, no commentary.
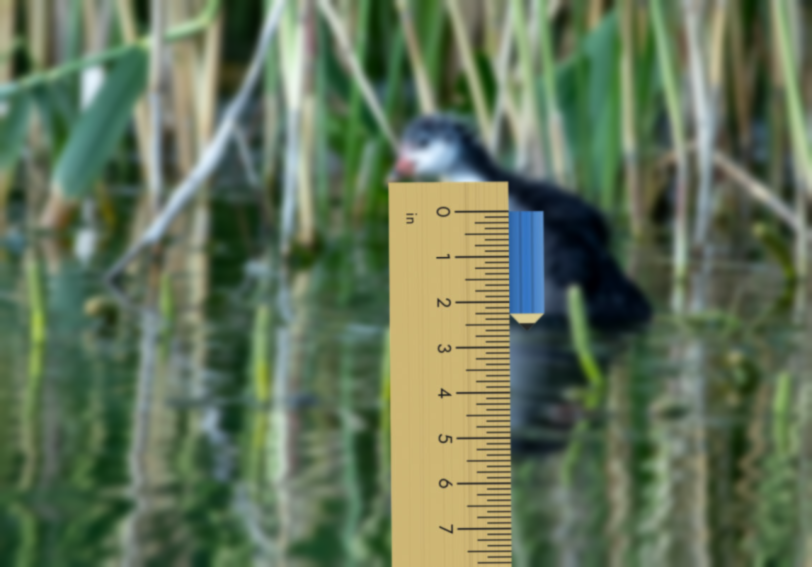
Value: 2.625 in
